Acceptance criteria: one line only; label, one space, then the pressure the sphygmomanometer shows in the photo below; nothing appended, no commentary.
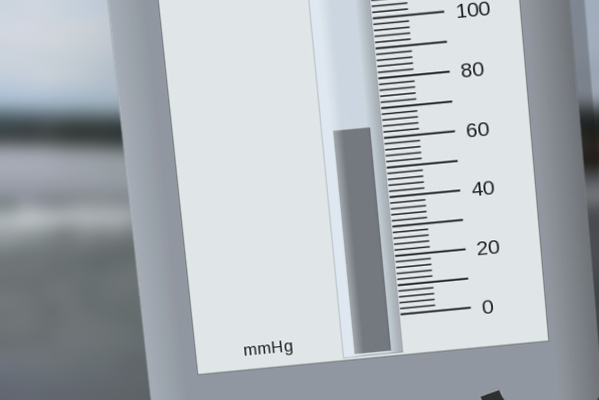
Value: 64 mmHg
